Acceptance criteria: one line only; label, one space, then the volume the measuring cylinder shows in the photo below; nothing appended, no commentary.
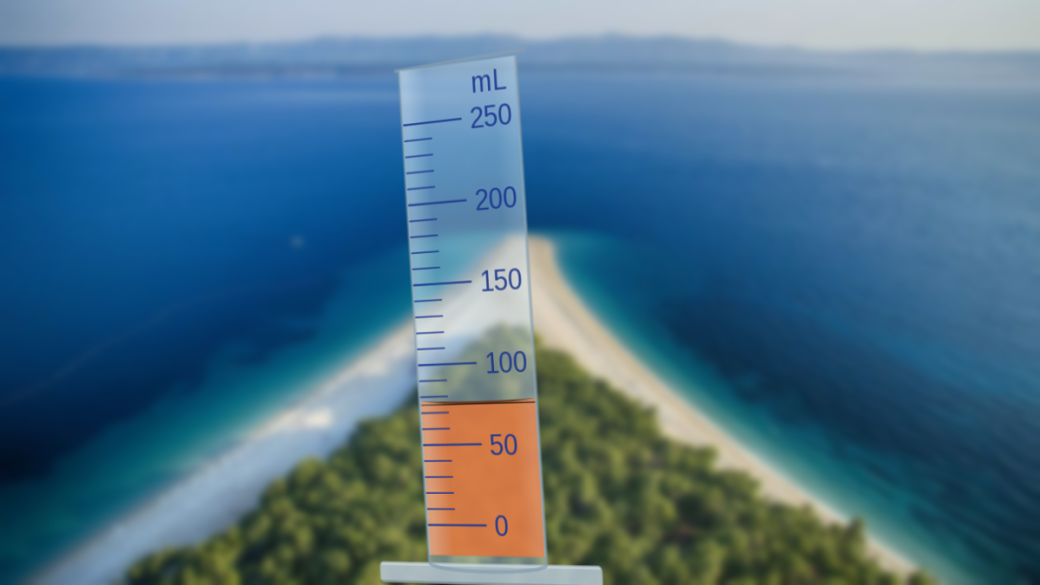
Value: 75 mL
